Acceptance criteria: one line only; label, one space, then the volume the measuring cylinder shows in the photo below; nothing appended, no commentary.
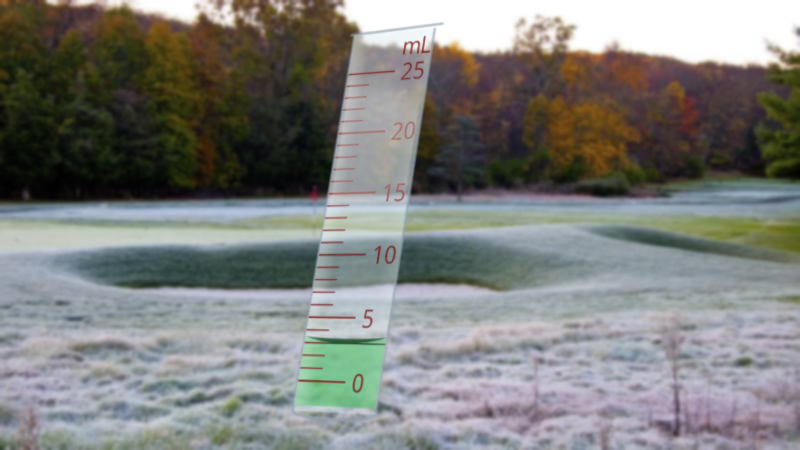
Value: 3 mL
